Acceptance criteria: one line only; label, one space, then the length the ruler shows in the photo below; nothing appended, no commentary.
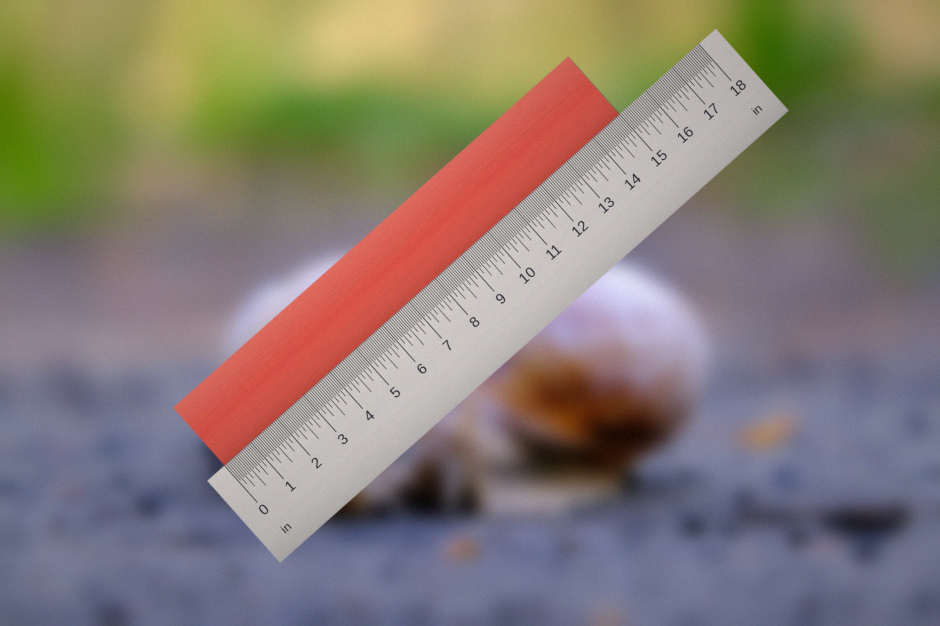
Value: 15 in
